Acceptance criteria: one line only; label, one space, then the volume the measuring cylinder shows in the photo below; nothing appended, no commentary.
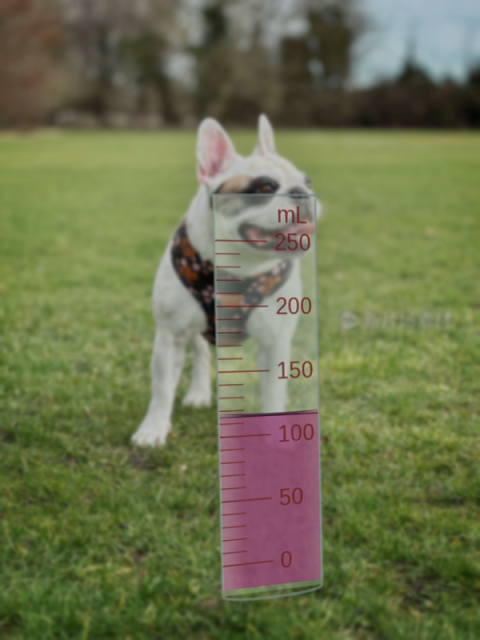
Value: 115 mL
